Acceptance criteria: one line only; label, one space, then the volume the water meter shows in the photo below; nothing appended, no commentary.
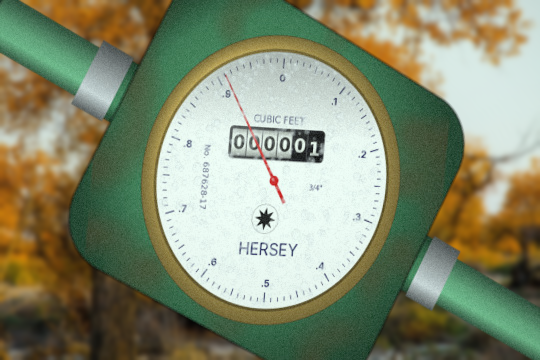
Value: 0.91 ft³
